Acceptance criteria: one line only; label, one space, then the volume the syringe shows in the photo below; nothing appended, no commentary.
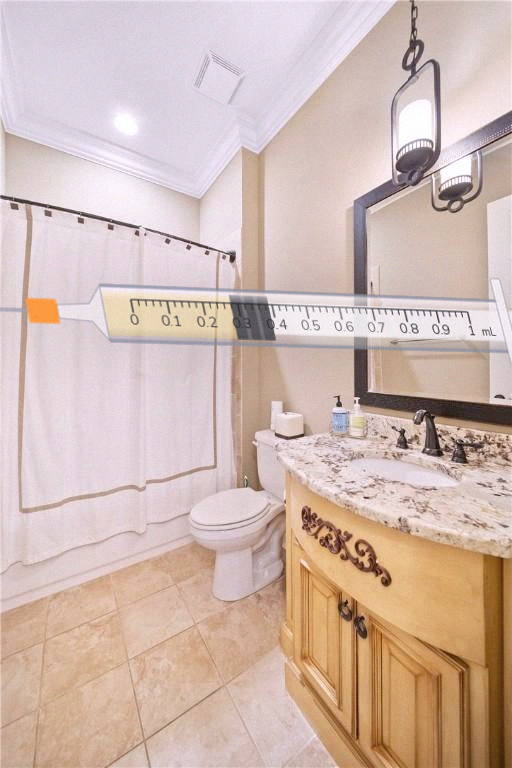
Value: 0.28 mL
